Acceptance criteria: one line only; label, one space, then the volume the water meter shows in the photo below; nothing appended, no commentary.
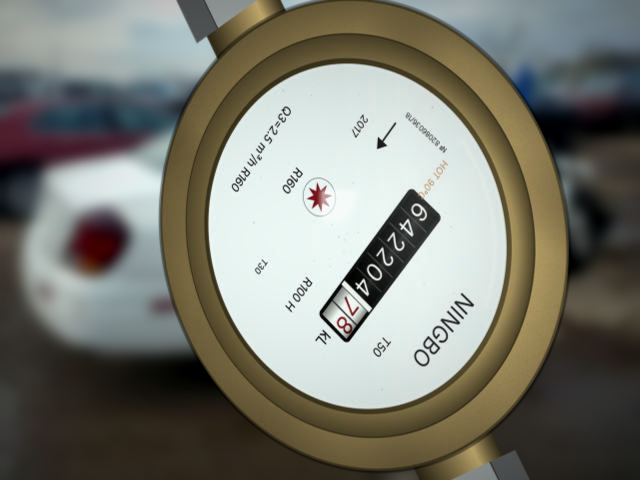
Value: 642204.78 kL
